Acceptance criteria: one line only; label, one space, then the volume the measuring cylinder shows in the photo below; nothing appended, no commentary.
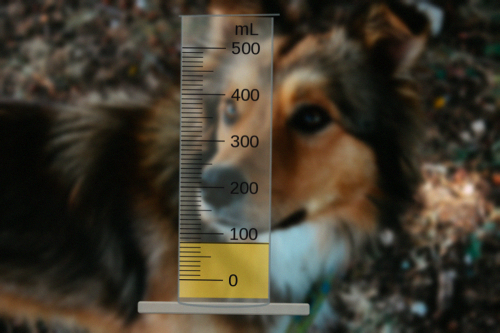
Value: 80 mL
